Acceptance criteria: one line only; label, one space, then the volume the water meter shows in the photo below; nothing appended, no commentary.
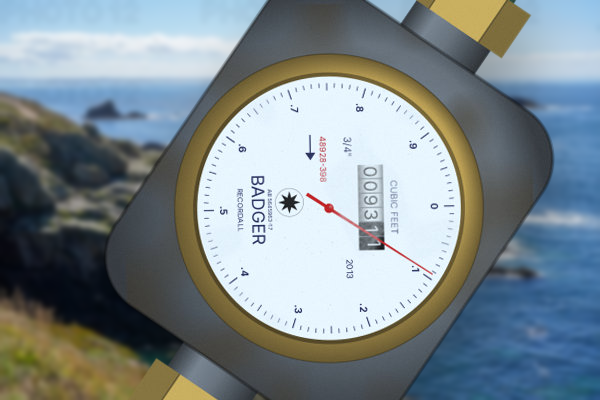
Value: 9311.09 ft³
